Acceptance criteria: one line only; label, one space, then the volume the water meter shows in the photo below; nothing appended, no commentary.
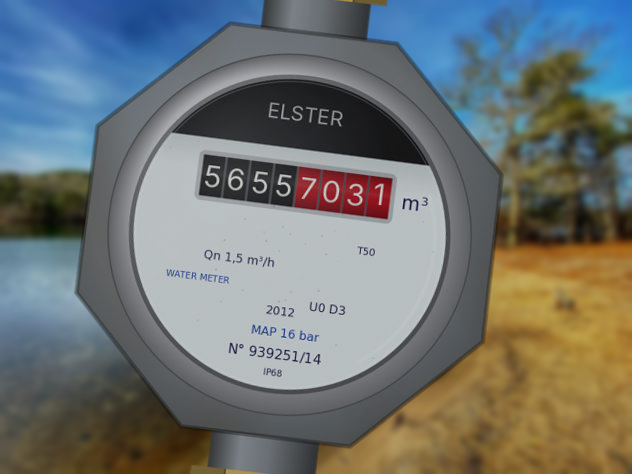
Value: 5655.7031 m³
